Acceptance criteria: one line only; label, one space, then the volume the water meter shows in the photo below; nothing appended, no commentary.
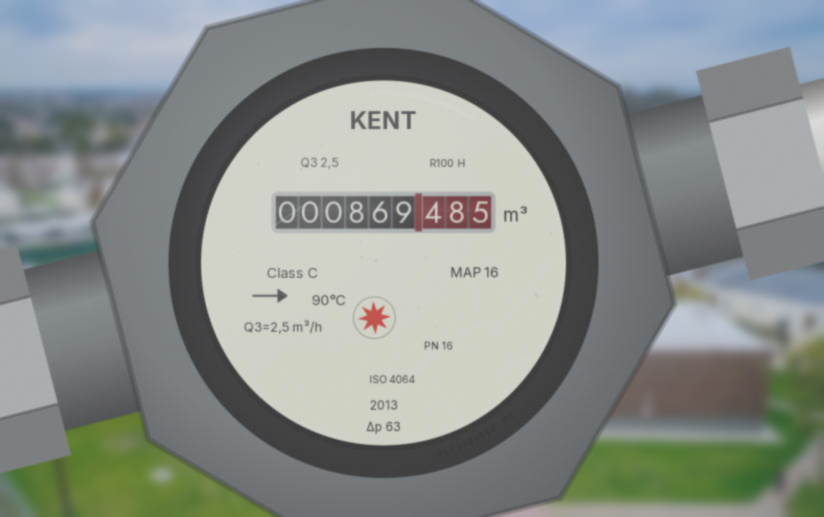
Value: 869.485 m³
